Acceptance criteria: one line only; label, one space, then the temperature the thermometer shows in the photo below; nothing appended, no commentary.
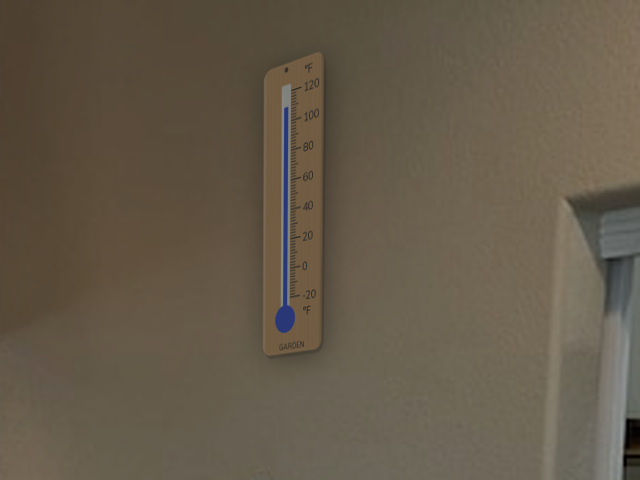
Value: 110 °F
